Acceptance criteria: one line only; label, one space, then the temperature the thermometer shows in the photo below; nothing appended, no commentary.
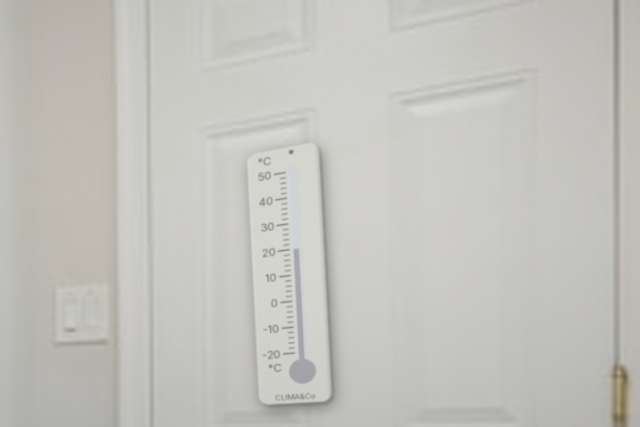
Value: 20 °C
